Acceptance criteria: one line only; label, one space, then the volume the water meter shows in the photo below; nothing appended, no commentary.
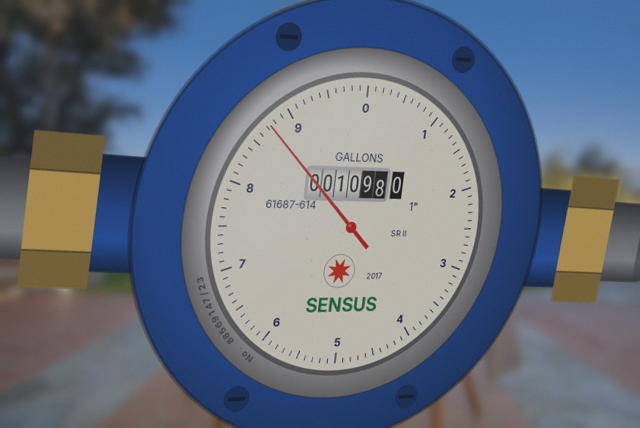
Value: 10978.7 gal
